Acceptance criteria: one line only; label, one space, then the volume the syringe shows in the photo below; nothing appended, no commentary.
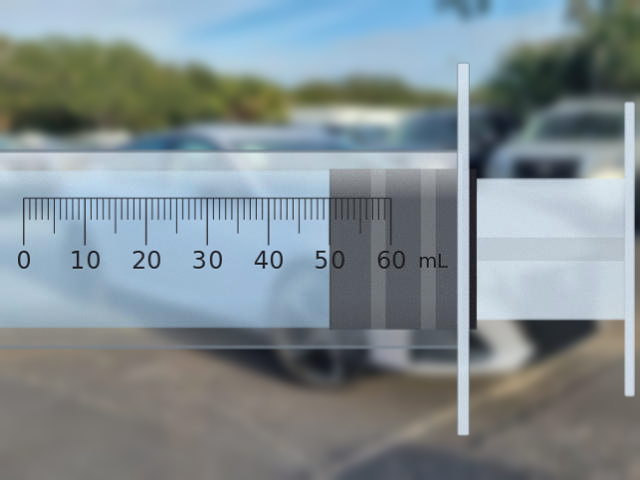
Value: 50 mL
